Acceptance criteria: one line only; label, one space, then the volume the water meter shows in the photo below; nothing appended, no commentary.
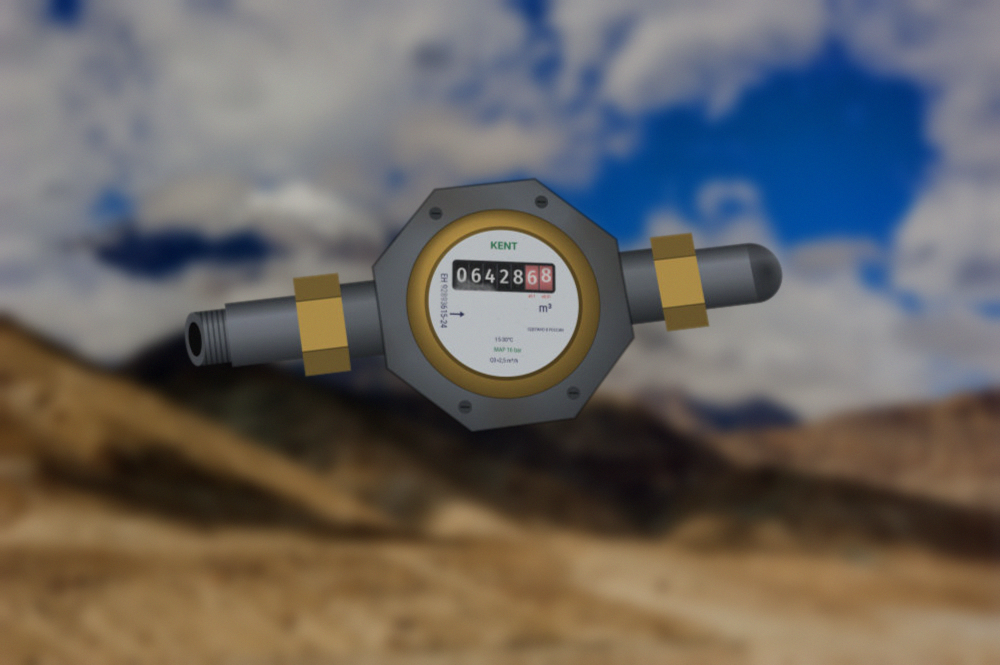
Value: 6428.68 m³
